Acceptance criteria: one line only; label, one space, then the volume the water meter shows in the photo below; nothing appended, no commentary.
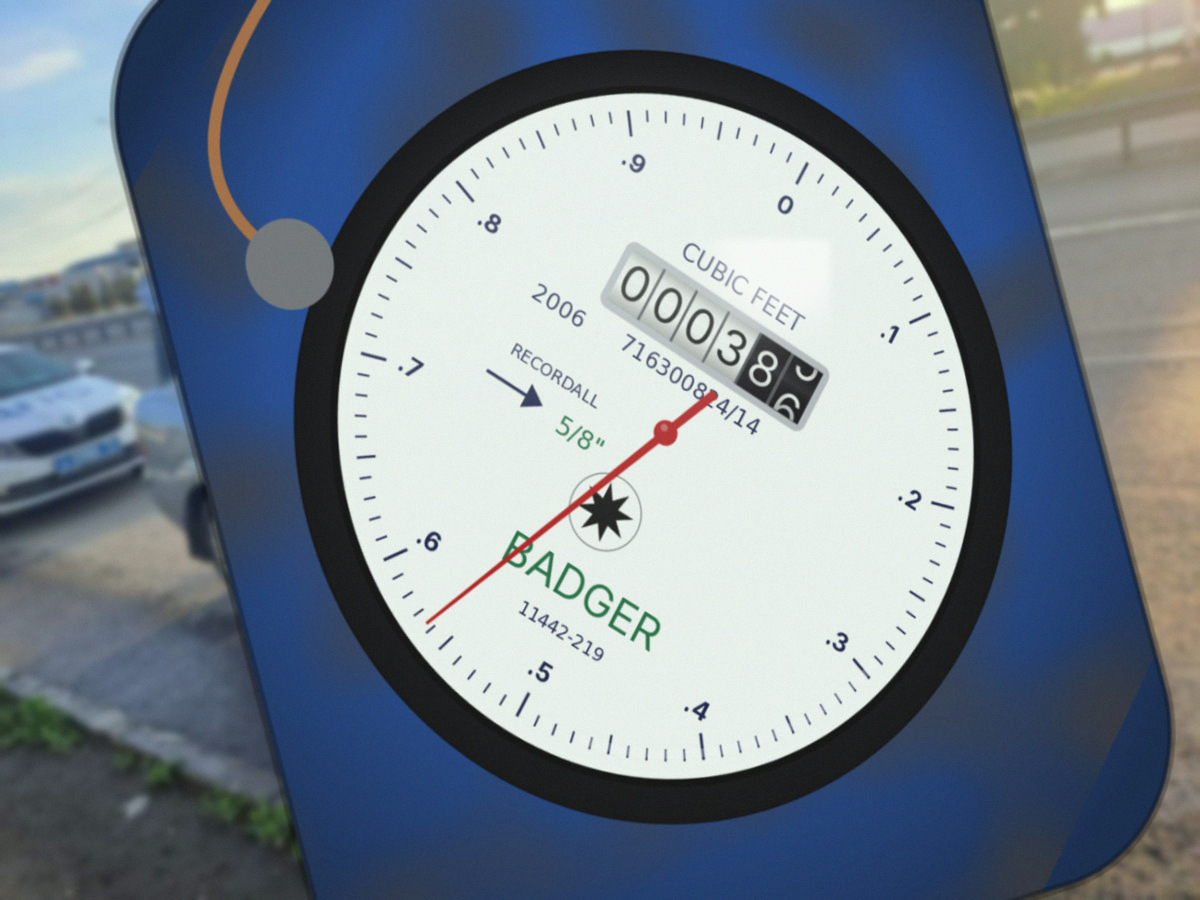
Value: 385.56 ft³
